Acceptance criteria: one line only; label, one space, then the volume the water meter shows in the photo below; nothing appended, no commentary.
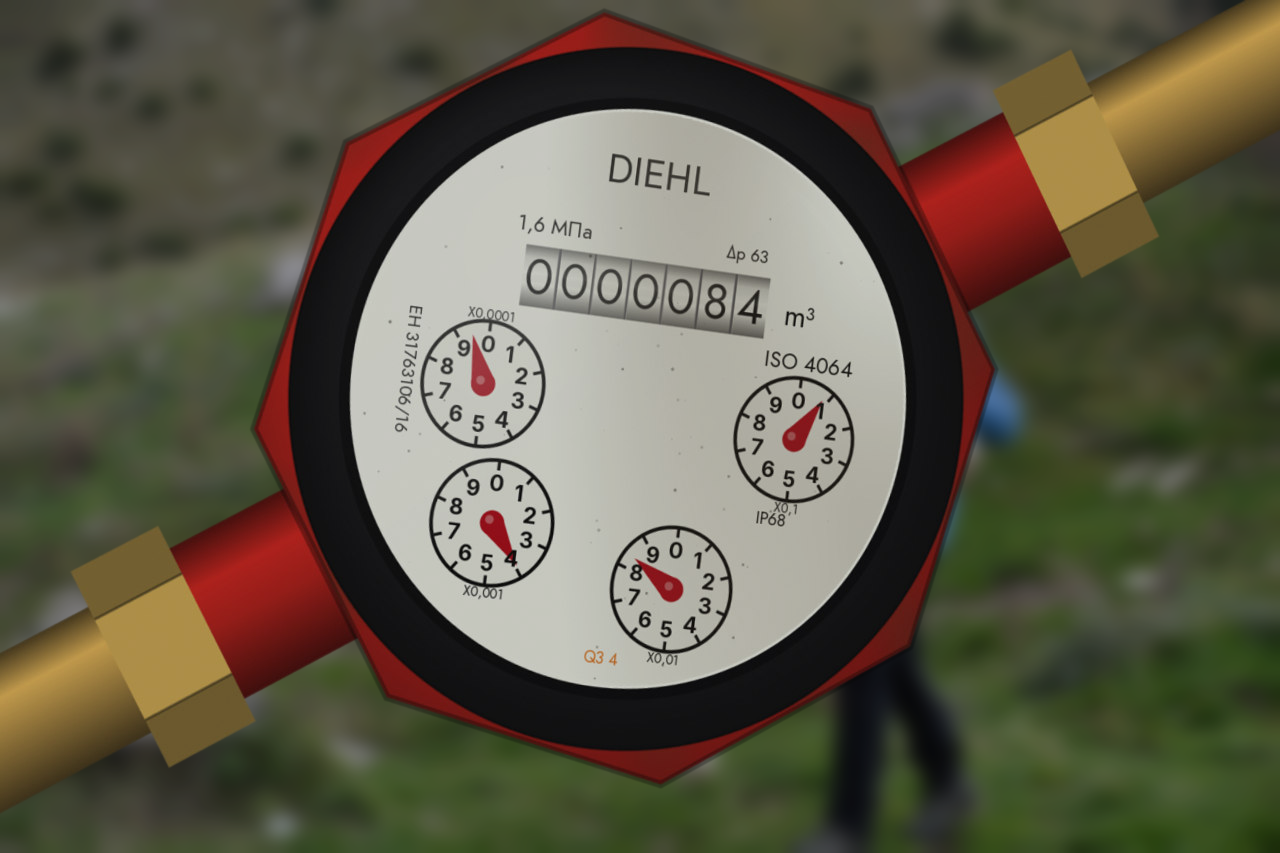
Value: 84.0839 m³
